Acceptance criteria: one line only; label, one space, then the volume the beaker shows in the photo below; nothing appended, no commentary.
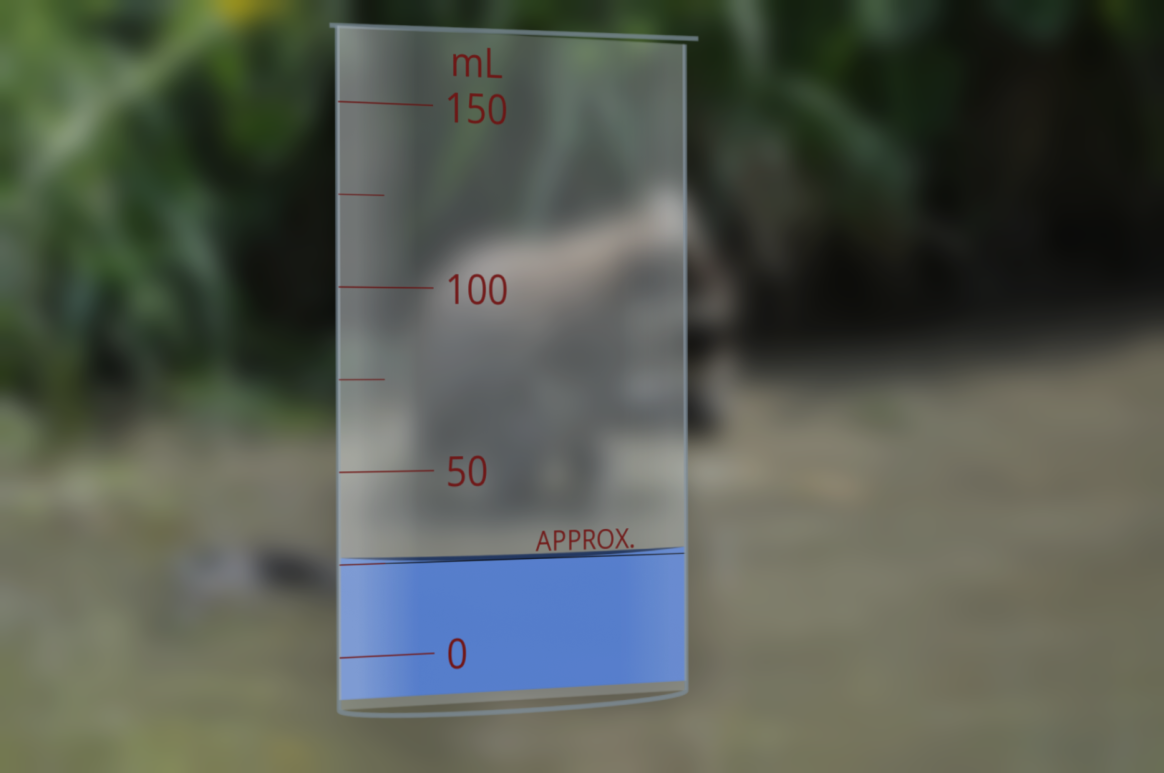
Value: 25 mL
